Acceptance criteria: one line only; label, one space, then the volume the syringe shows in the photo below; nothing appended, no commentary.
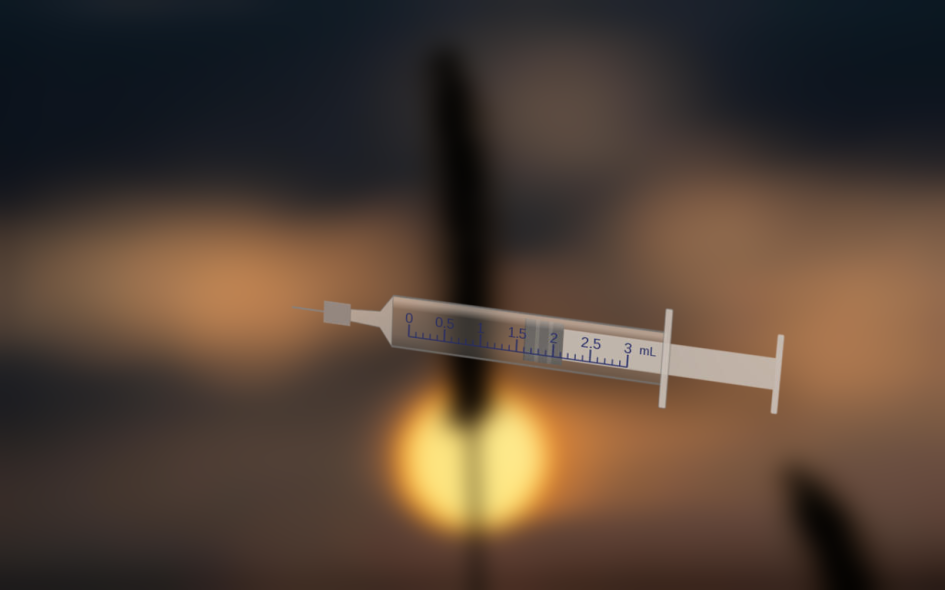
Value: 1.6 mL
